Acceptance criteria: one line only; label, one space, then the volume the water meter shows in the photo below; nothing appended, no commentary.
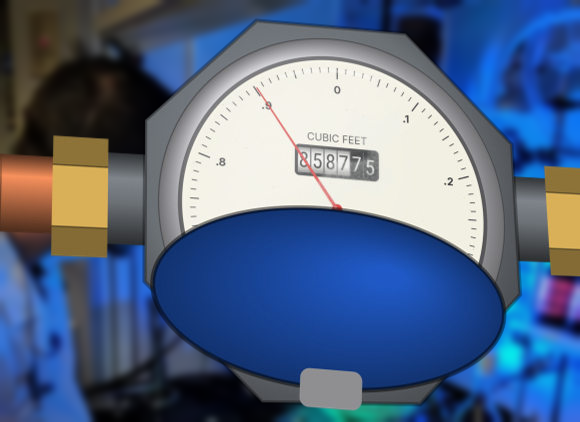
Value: 858774.90 ft³
